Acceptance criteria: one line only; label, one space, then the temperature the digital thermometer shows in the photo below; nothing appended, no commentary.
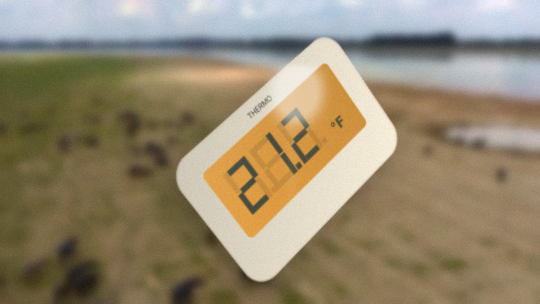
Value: 21.2 °F
